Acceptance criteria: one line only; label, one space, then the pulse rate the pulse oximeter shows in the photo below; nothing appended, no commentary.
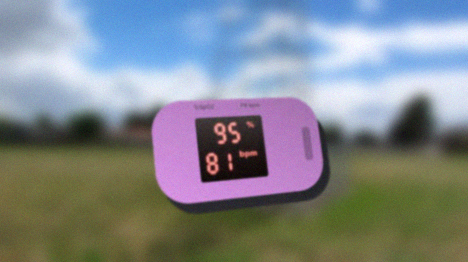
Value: 81 bpm
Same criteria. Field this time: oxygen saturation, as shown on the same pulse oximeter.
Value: 95 %
